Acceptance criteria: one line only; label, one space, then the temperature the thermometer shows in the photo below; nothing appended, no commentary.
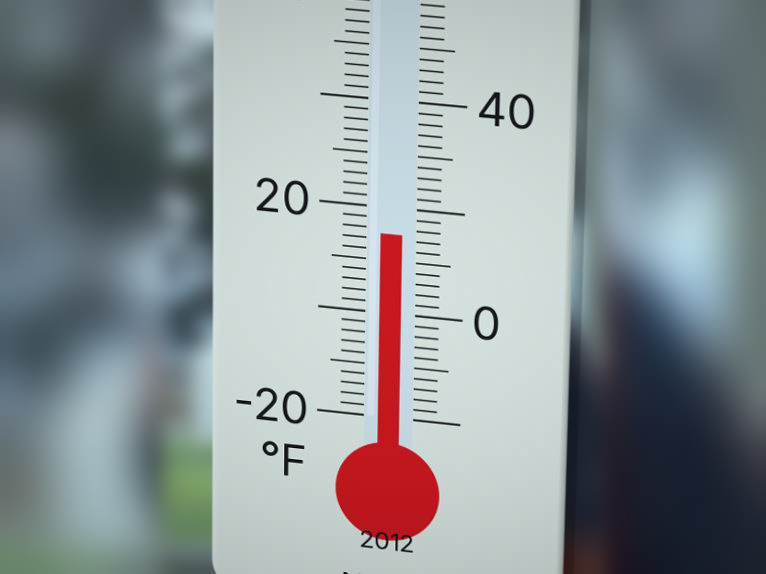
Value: 15 °F
